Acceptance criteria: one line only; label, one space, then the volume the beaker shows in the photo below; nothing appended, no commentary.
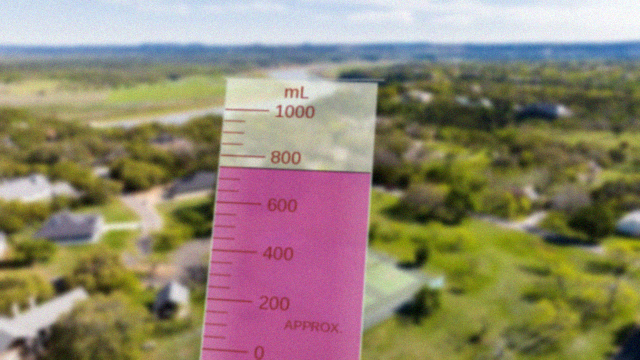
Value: 750 mL
